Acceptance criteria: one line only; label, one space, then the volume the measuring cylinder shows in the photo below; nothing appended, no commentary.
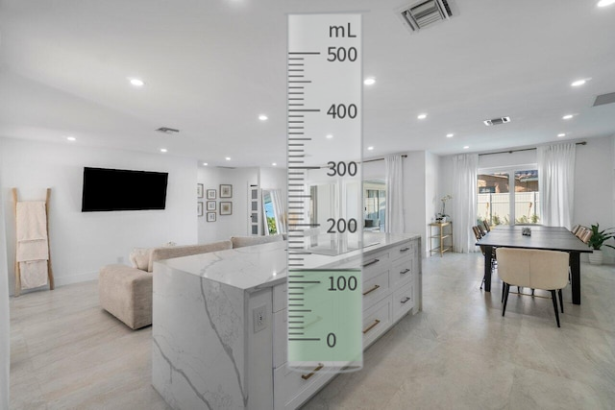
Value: 120 mL
